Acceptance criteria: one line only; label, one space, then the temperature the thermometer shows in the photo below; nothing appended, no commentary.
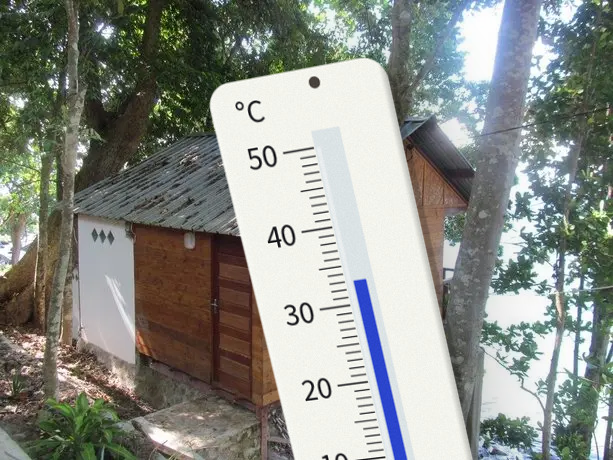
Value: 33 °C
